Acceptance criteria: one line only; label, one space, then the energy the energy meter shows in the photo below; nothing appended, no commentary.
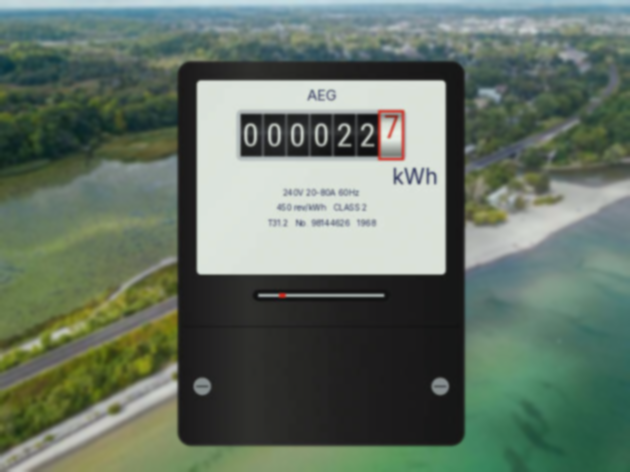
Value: 22.7 kWh
